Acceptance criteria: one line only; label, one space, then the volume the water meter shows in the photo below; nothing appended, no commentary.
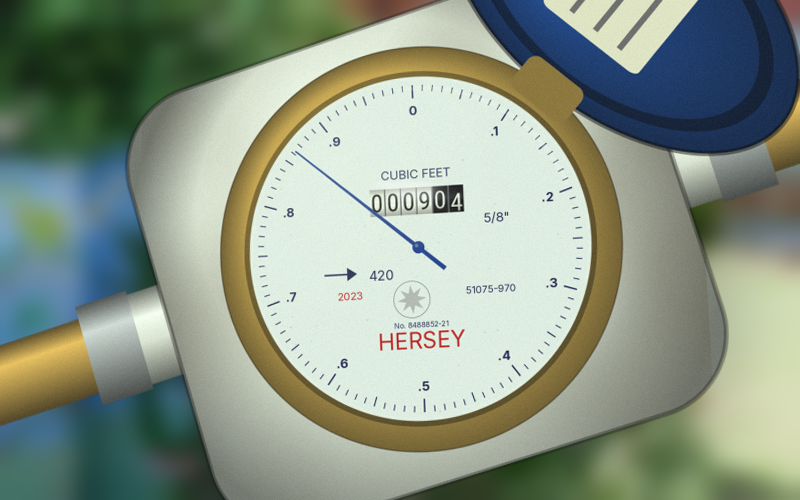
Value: 903.86 ft³
